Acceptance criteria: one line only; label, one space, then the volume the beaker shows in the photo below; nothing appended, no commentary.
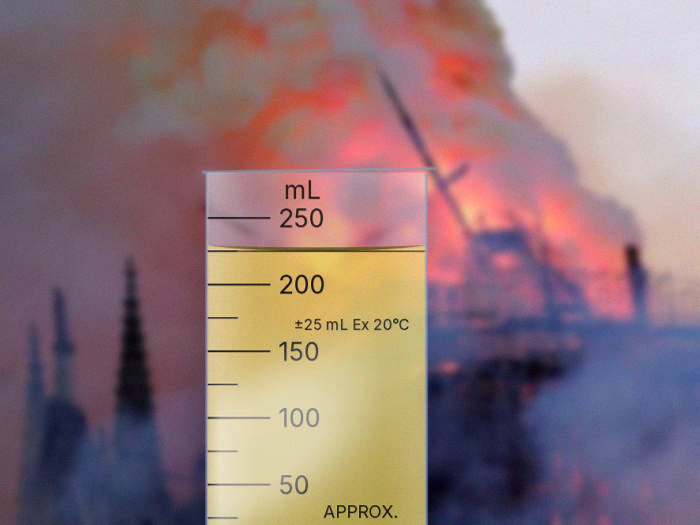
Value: 225 mL
